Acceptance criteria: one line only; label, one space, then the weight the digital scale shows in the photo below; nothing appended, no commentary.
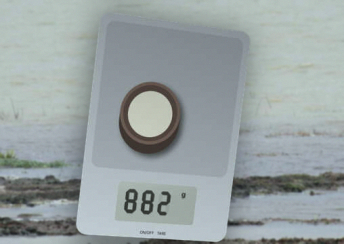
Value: 882 g
